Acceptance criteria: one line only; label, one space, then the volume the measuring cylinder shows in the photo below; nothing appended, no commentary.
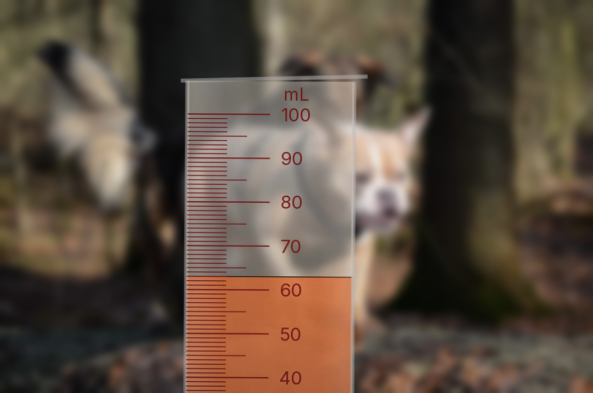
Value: 63 mL
